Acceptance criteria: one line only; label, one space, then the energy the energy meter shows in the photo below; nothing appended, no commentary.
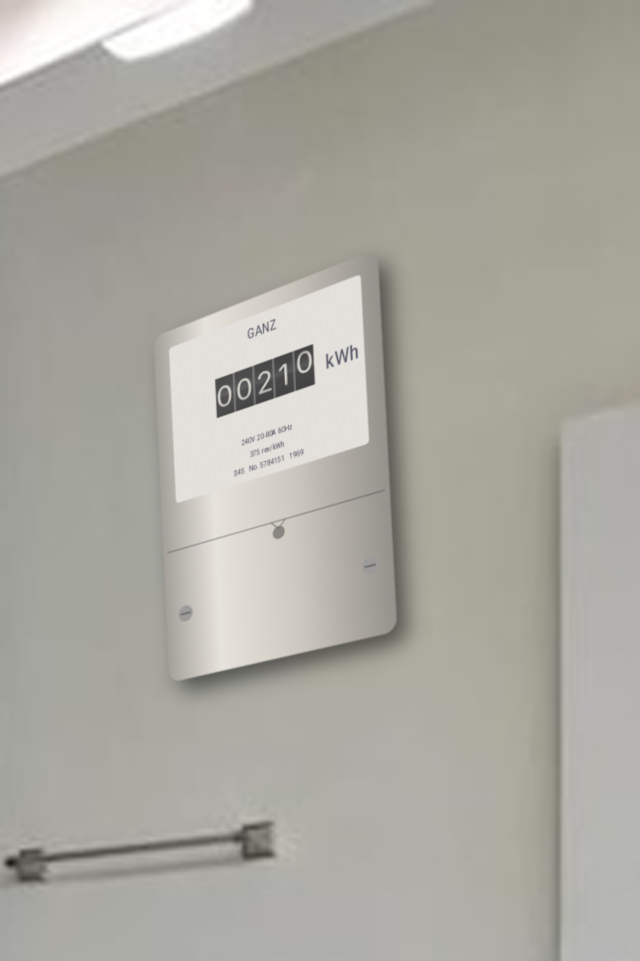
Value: 210 kWh
